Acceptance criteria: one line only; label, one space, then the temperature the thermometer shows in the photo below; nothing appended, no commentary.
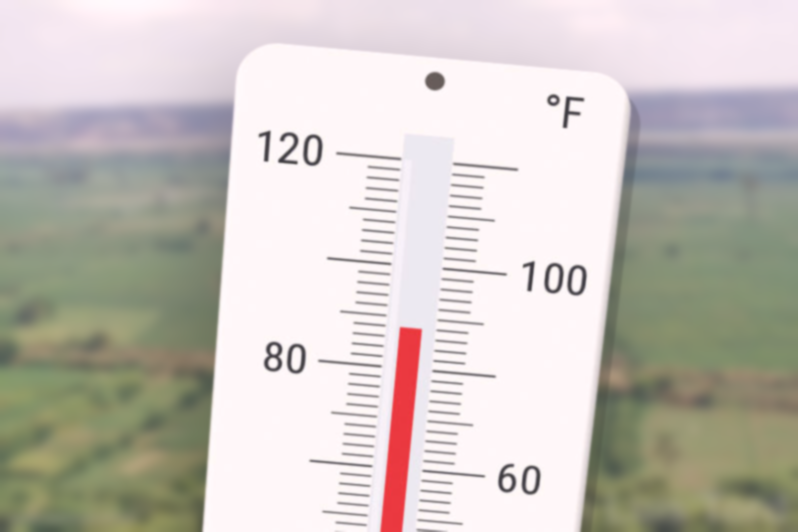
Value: 88 °F
